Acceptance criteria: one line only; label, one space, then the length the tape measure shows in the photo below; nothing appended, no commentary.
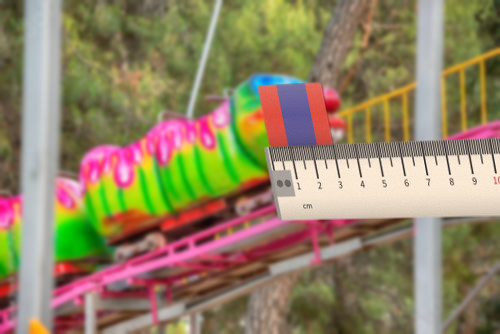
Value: 3 cm
